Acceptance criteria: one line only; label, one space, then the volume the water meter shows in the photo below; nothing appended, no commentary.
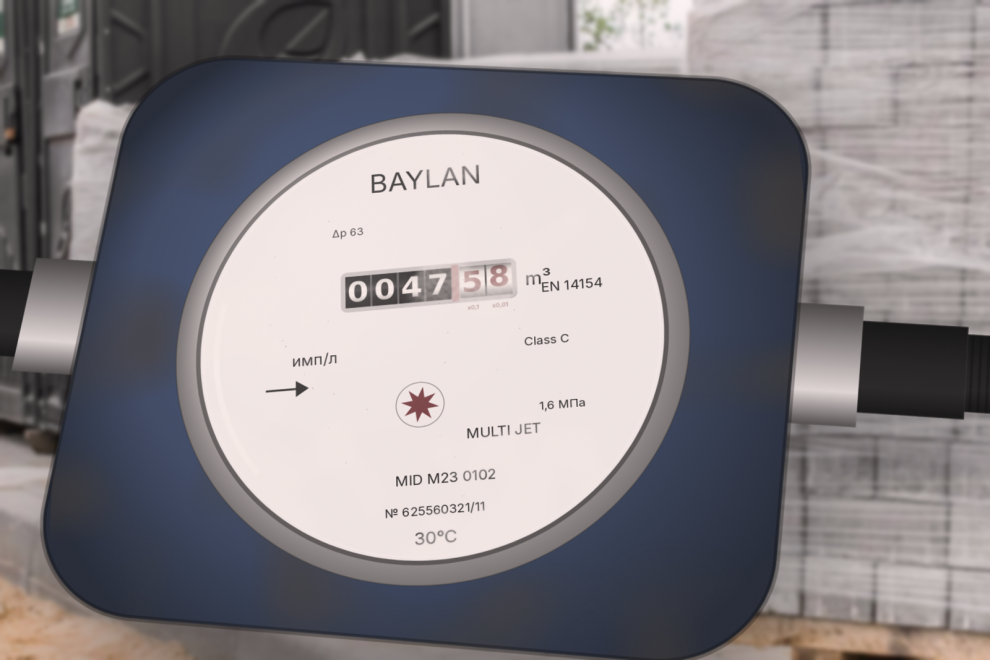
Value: 47.58 m³
